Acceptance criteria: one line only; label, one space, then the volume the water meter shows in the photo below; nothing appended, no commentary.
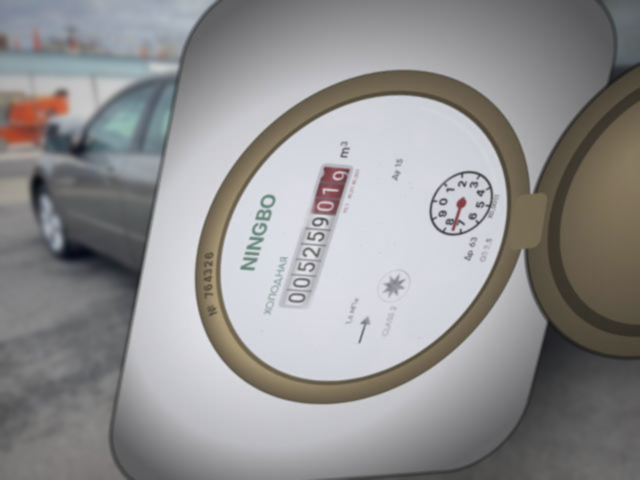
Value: 5259.0187 m³
